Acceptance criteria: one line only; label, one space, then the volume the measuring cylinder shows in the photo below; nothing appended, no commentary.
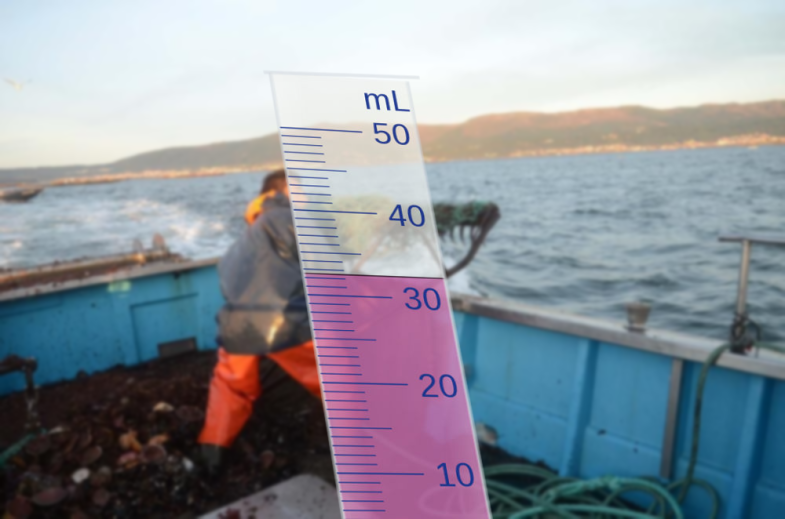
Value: 32.5 mL
